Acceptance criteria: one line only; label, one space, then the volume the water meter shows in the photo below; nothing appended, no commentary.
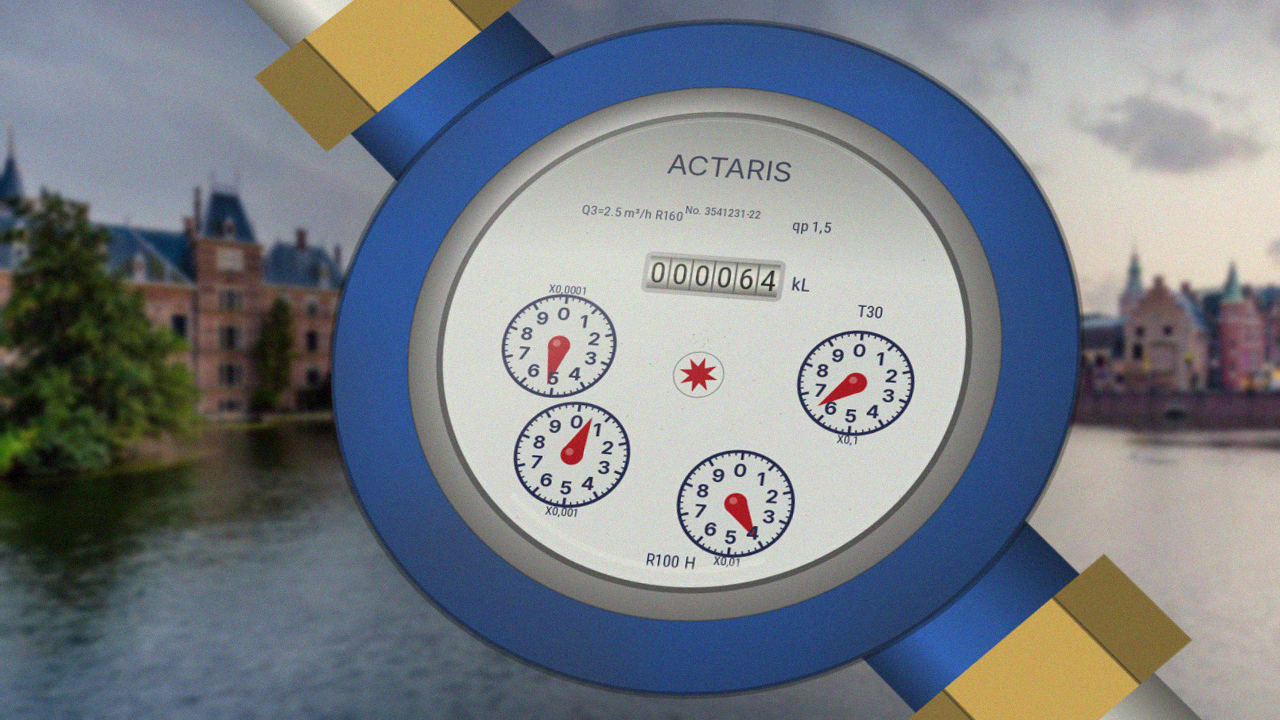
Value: 64.6405 kL
